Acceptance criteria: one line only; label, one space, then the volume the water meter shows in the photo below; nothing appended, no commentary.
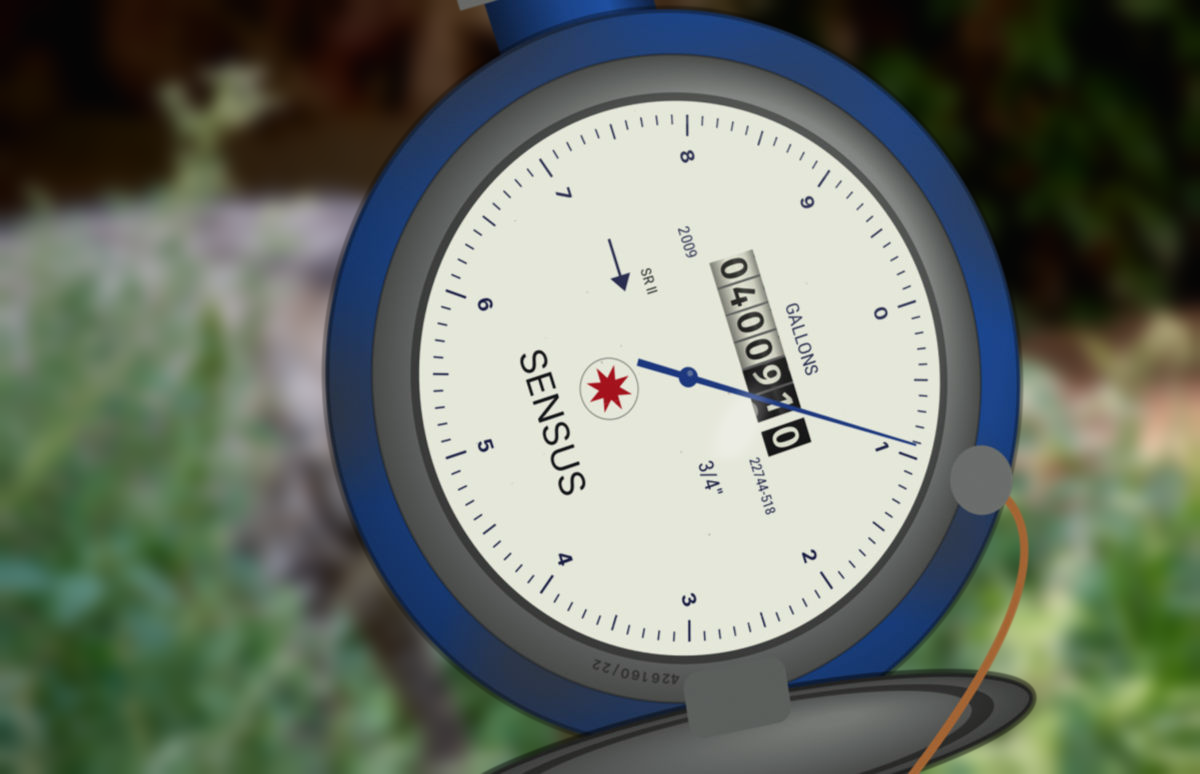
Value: 400910.9 gal
